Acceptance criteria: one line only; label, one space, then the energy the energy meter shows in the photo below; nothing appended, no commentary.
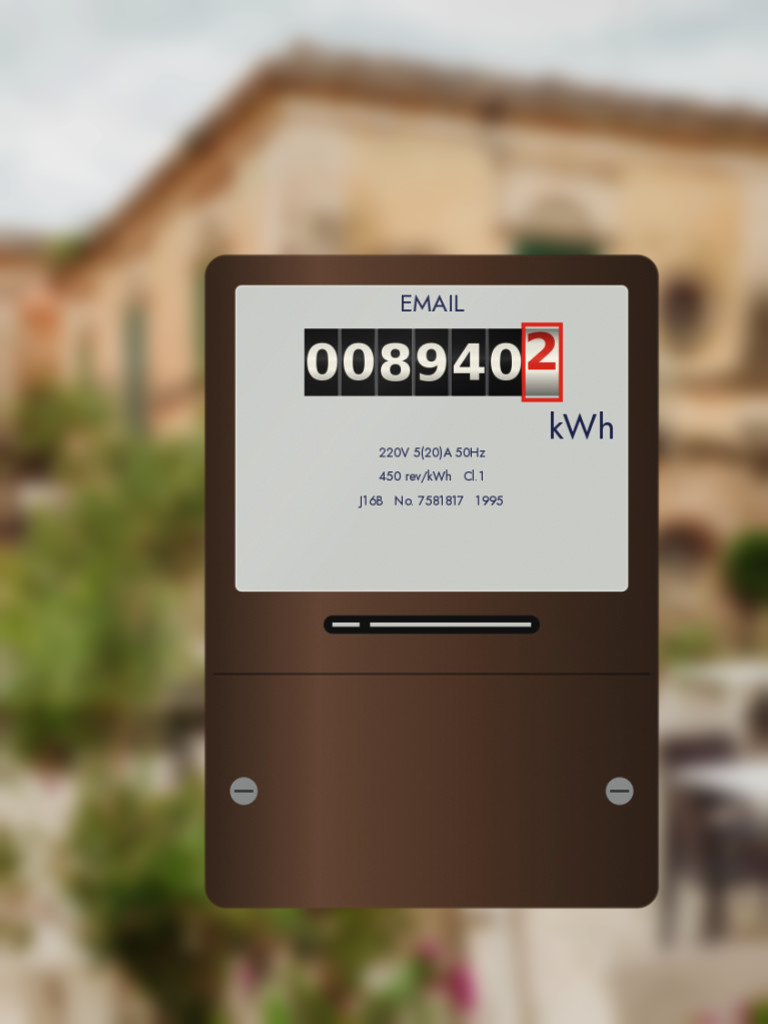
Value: 8940.2 kWh
